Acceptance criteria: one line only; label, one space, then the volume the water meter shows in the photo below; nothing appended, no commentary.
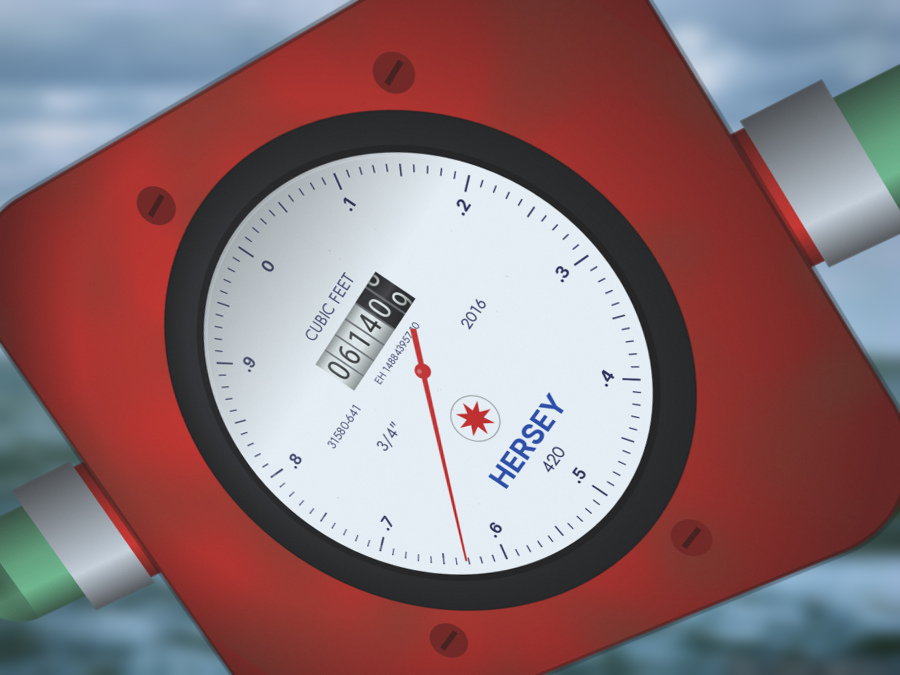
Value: 61408.63 ft³
